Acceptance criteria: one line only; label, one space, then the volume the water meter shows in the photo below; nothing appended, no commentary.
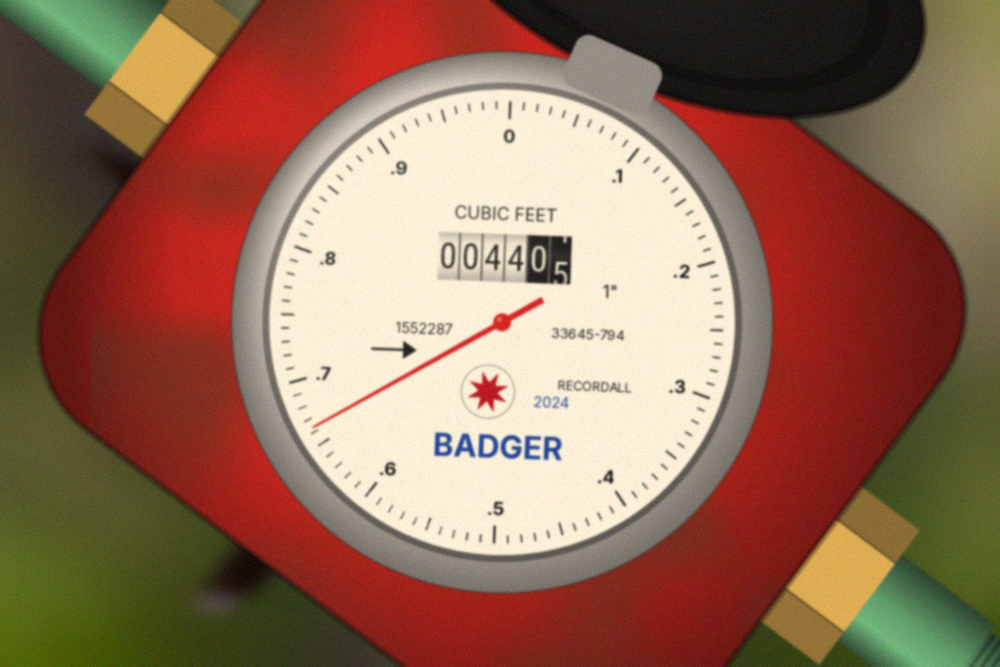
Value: 4404.66 ft³
